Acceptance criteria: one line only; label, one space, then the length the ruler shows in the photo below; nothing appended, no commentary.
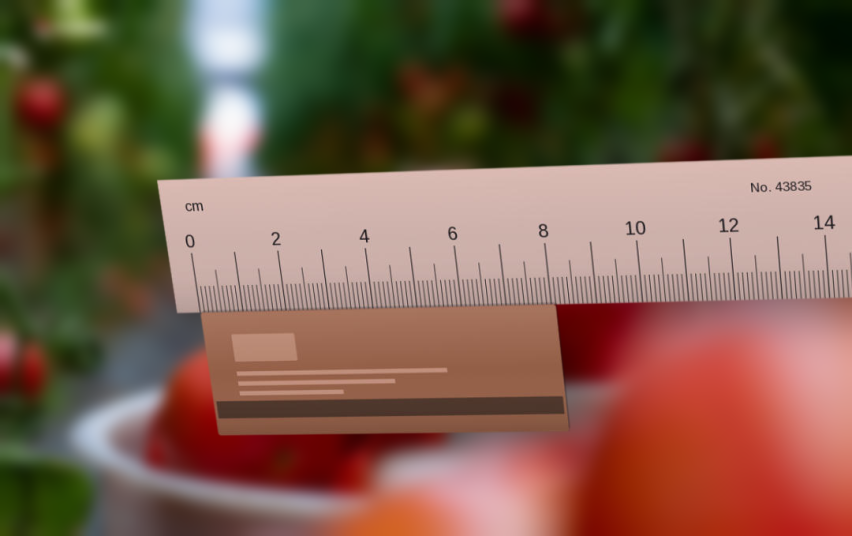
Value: 8.1 cm
